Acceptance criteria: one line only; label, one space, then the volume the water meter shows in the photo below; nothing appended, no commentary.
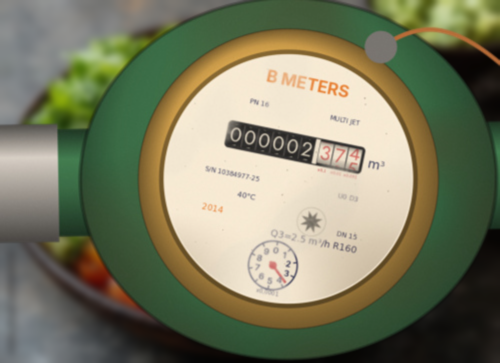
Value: 2.3743 m³
